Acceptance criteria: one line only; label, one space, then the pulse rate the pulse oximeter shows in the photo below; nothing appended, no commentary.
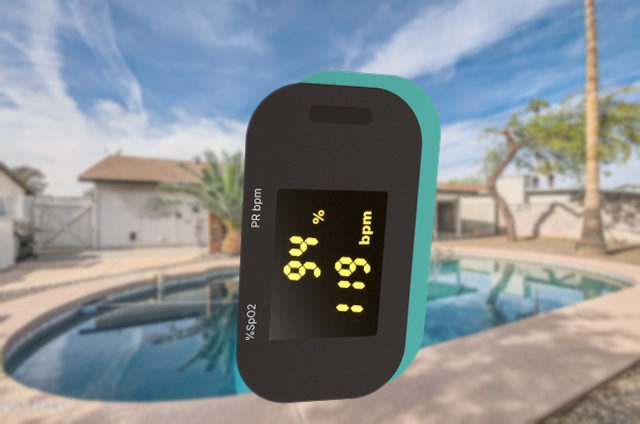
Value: 119 bpm
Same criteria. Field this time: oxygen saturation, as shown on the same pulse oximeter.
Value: 94 %
